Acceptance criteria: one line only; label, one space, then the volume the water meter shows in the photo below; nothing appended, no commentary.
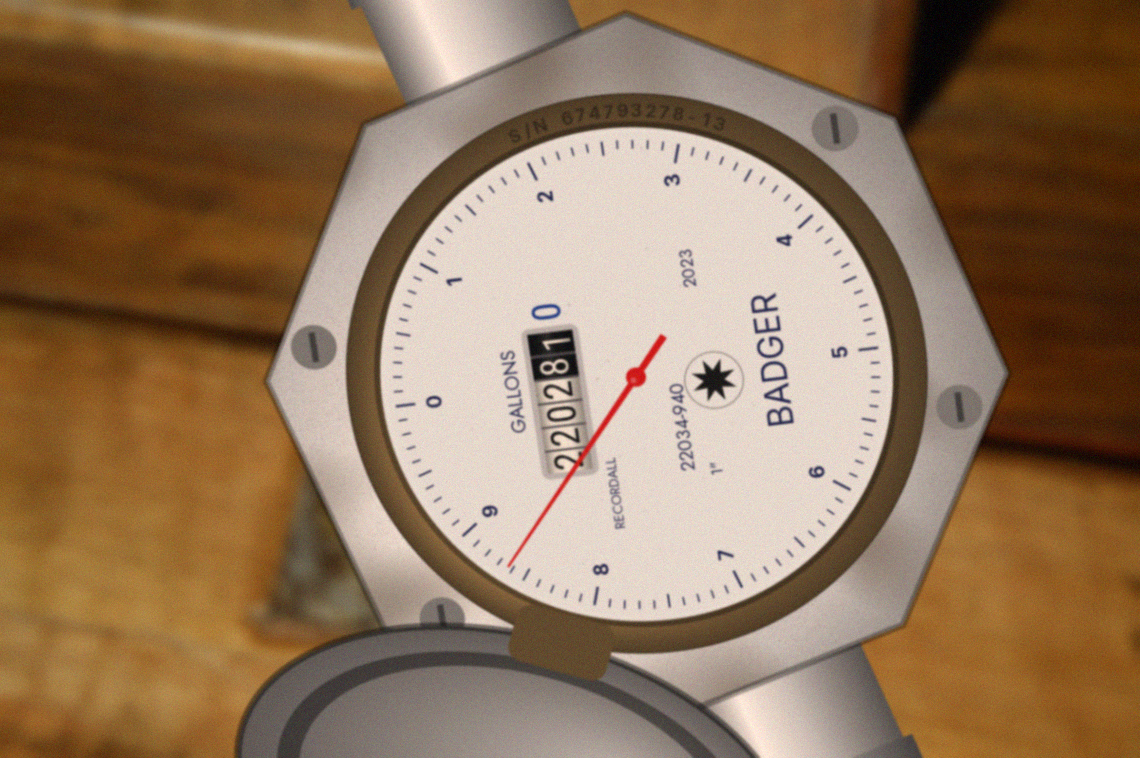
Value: 2202808.6 gal
